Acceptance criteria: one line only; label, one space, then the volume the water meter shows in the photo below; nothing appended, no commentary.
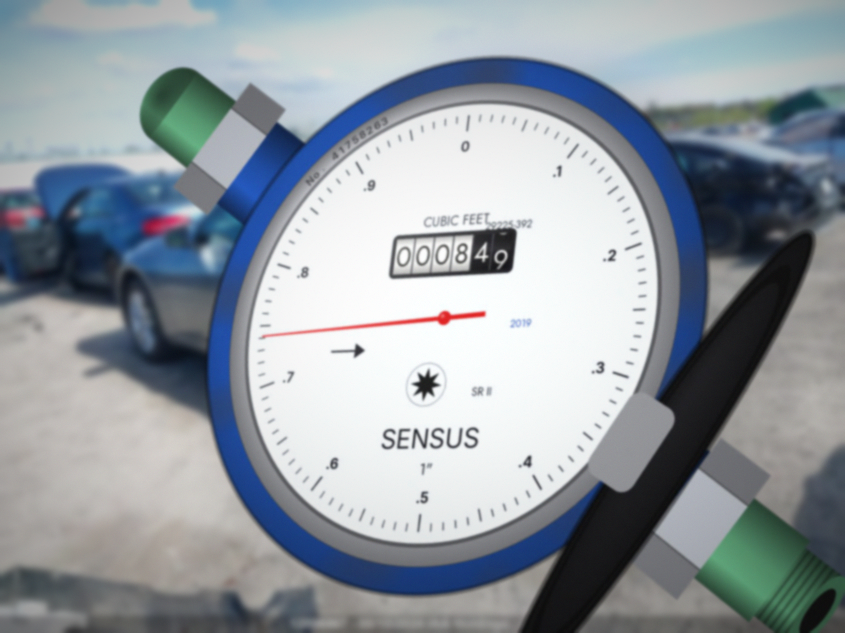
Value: 848.74 ft³
